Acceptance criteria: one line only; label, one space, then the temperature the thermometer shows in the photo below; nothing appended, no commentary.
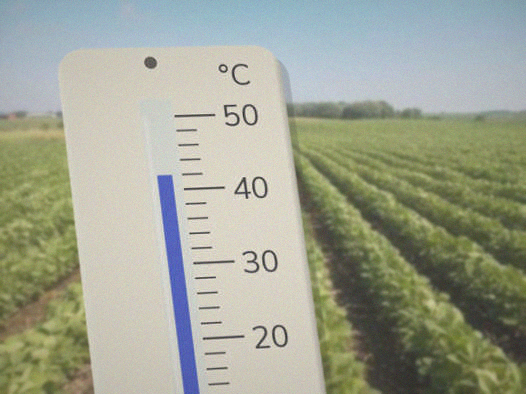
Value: 42 °C
